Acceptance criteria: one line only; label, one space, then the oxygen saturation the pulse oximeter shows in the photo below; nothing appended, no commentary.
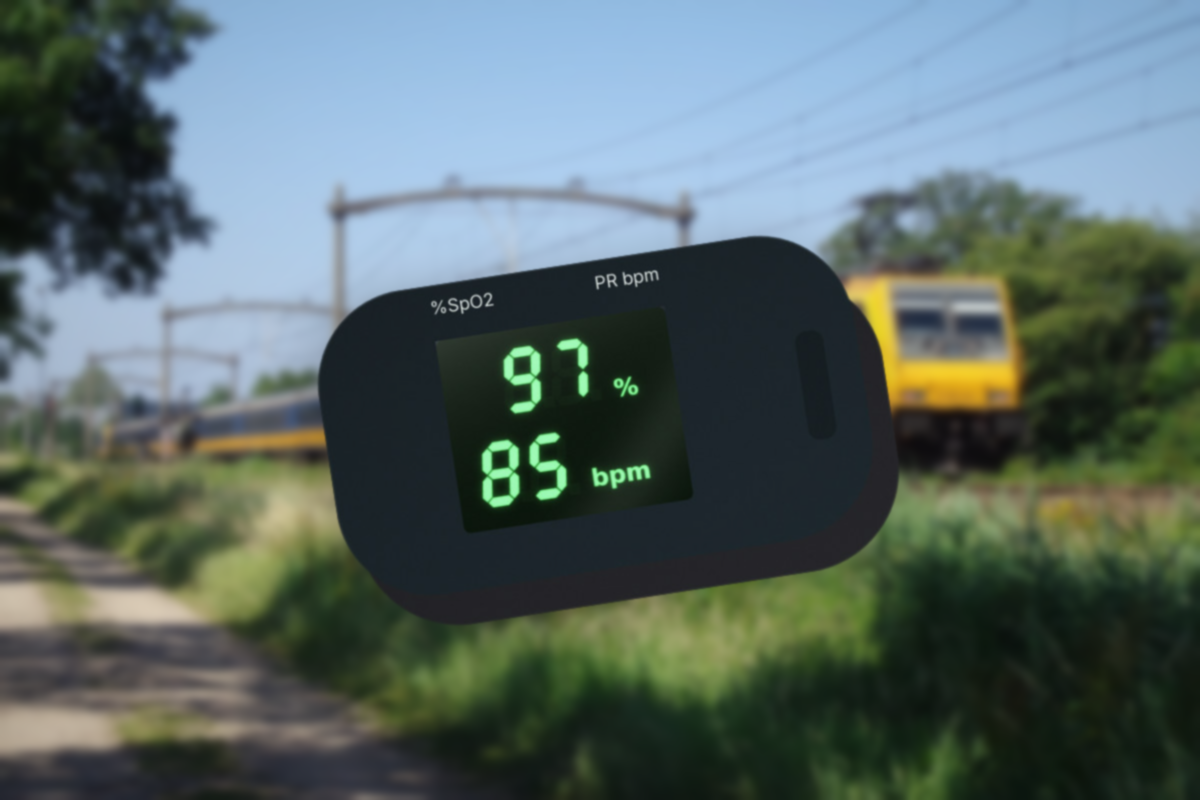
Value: 97 %
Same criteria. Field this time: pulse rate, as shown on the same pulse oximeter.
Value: 85 bpm
